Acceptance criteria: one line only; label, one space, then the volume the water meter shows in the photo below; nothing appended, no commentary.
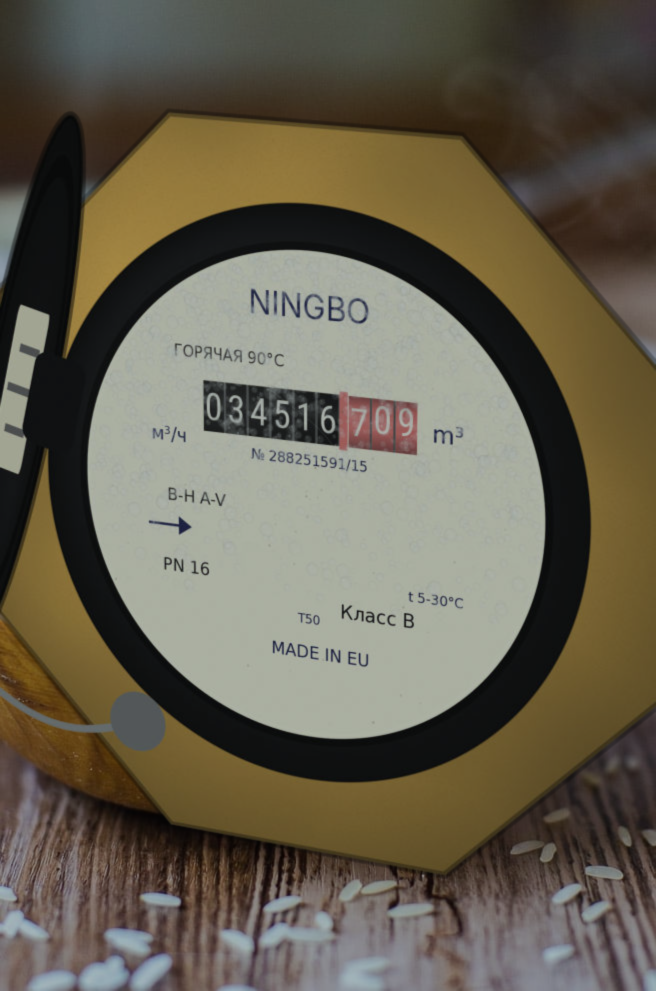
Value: 34516.709 m³
